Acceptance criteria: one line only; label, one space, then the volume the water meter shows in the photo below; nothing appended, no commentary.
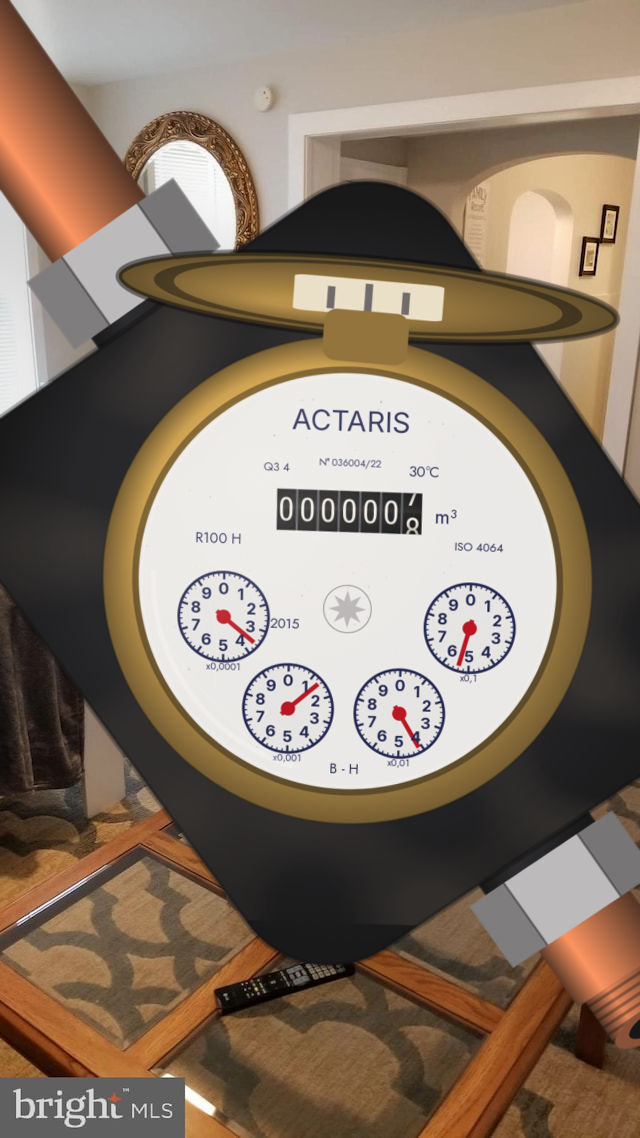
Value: 7.5413 m³
